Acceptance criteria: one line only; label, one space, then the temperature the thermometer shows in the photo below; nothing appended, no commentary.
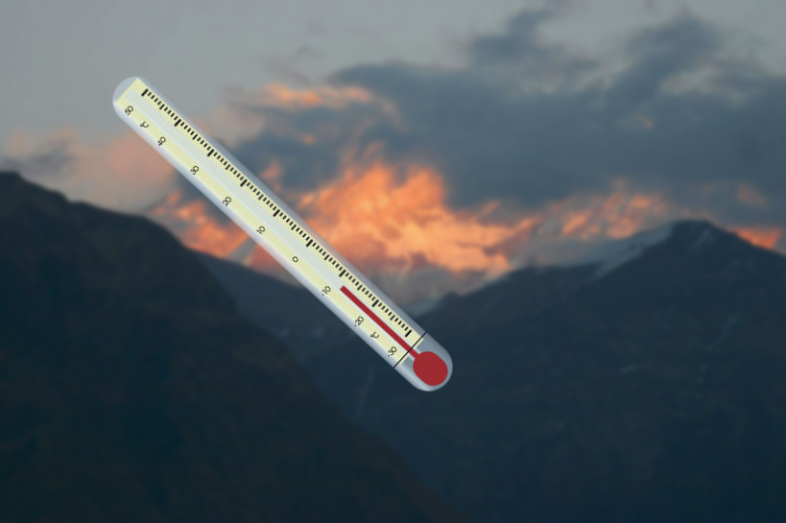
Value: -12 °C
